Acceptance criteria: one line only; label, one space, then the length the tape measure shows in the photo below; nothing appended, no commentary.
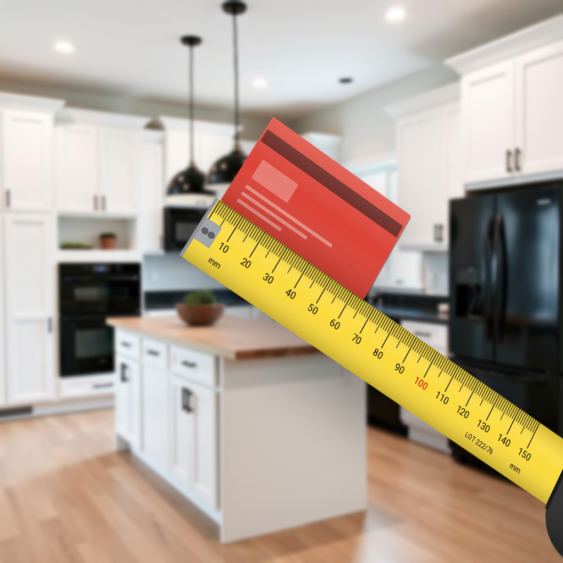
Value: 65 mm
